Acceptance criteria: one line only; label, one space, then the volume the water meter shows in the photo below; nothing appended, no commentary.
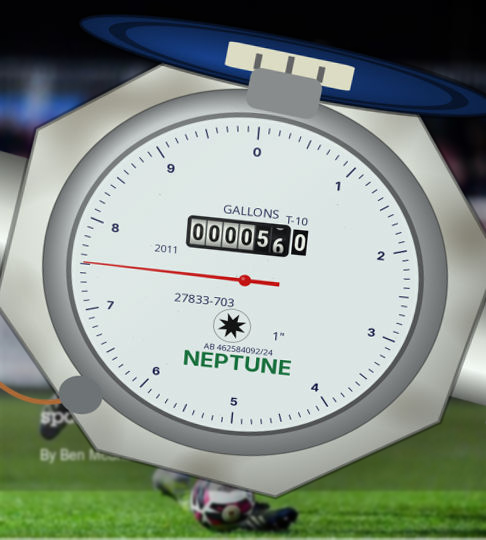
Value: 557.5 gal
